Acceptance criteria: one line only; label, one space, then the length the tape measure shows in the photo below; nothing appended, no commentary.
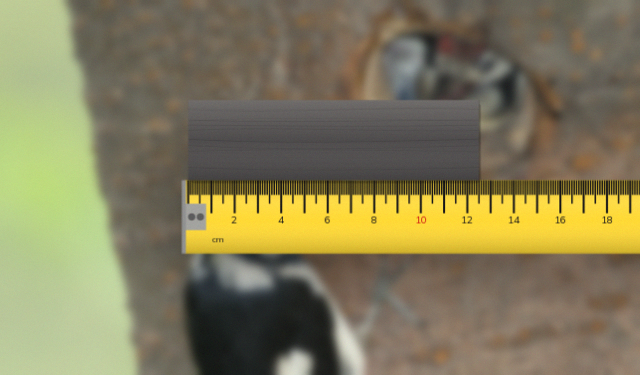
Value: 12.5 cm
